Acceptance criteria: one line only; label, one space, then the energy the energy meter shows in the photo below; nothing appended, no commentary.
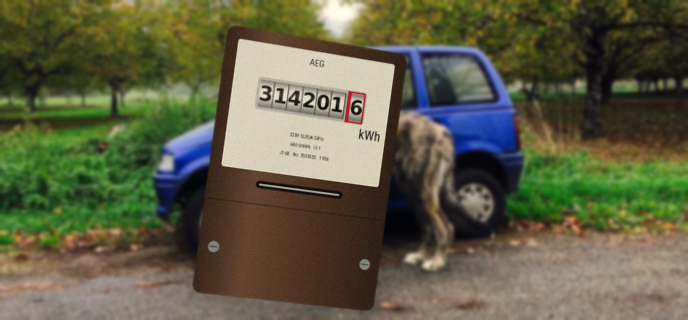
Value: 314201.6 kWh
